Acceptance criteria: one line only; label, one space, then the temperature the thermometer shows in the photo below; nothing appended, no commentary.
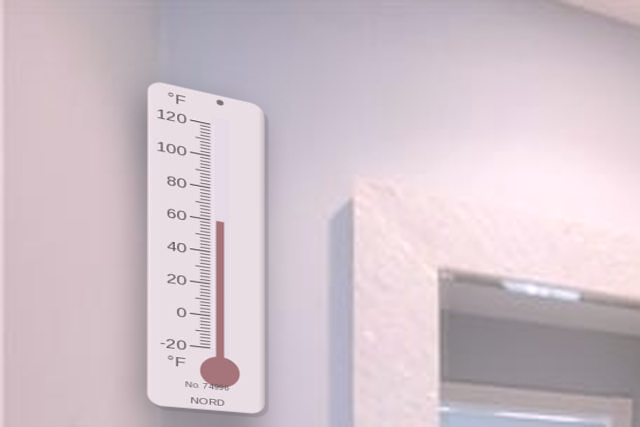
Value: 60 °F
